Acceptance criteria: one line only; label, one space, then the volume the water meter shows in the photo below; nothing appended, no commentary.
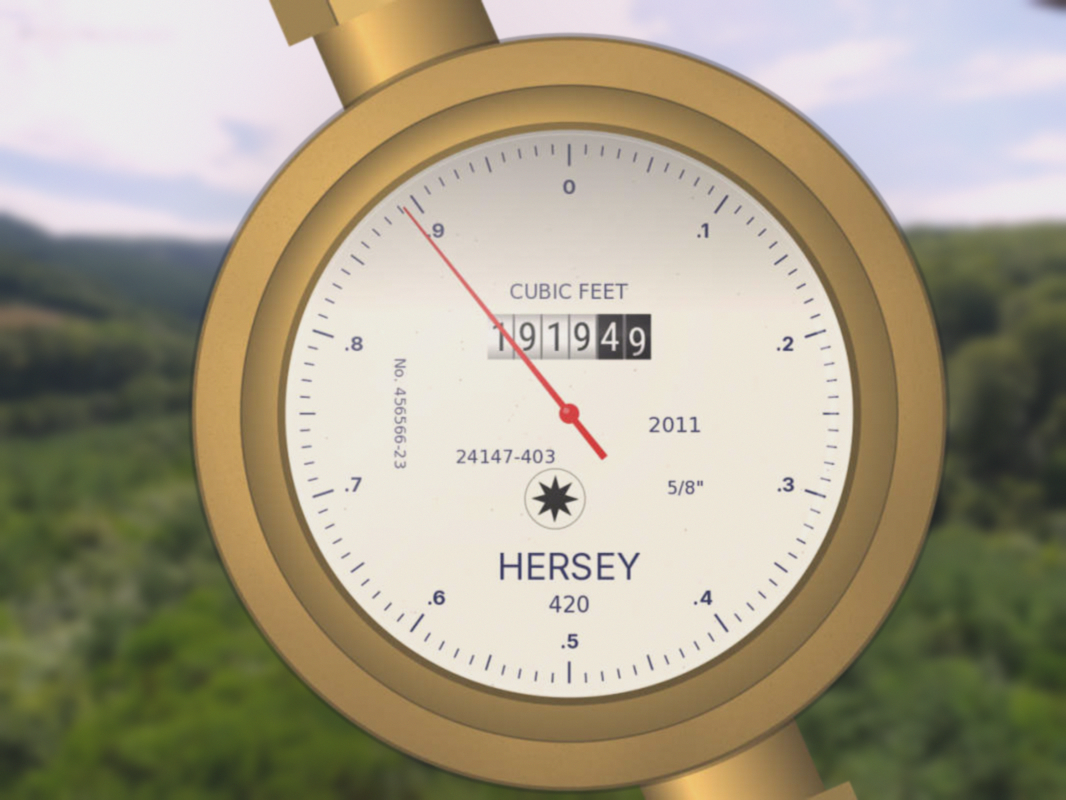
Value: 191948.89 ft³
